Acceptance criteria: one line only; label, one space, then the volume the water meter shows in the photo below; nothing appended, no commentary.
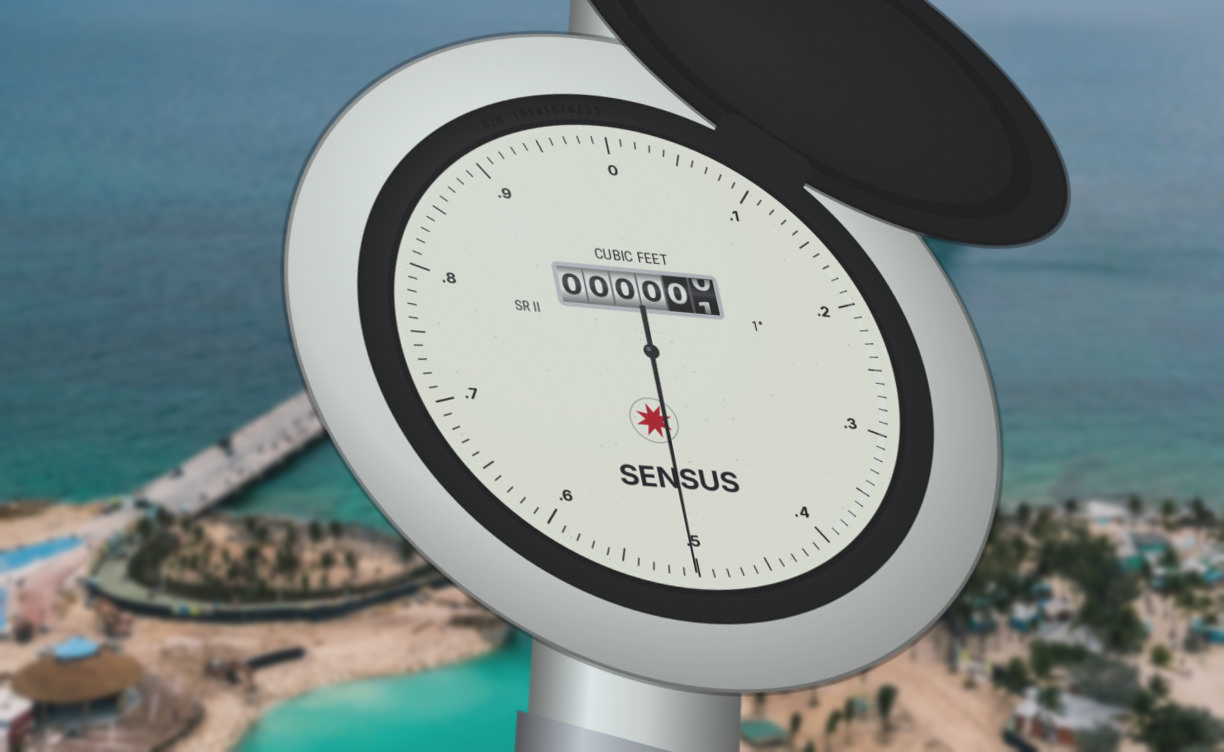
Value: 0.50 ft³
